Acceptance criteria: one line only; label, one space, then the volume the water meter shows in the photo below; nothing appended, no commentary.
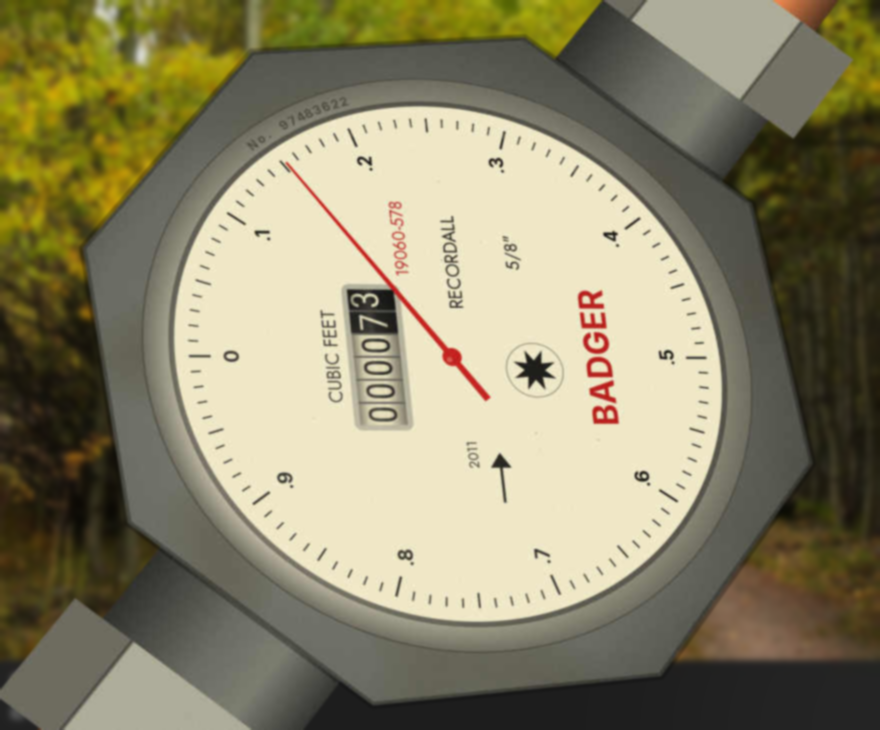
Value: 73.15 ft³
